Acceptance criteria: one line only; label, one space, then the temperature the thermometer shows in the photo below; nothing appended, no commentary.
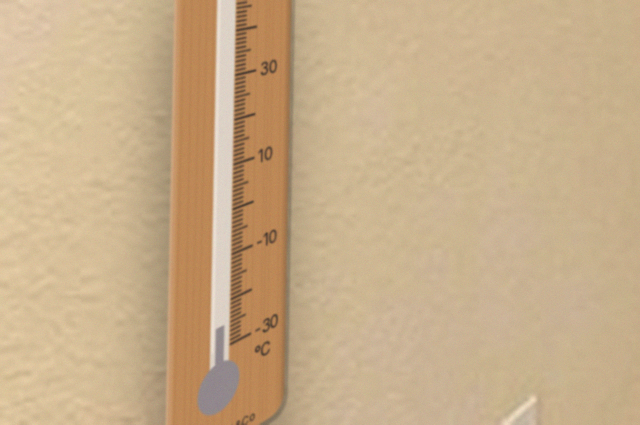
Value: -25 °C
